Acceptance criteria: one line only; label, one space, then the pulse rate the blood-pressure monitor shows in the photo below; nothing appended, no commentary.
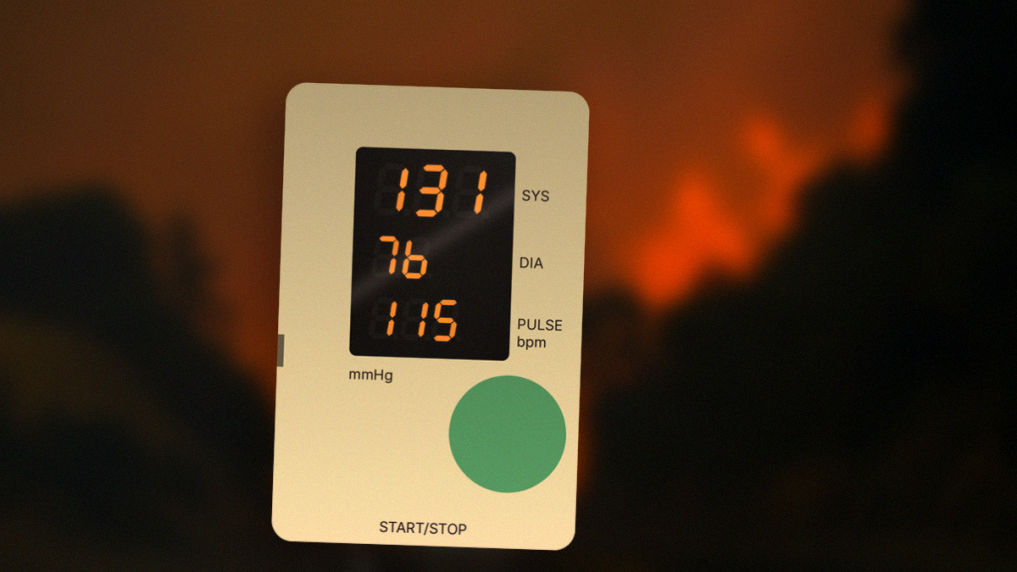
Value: 115 bpm
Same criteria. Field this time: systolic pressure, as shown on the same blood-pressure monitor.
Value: 131 mmHg
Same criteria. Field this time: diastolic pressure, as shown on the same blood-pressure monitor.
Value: 76 mmHg
